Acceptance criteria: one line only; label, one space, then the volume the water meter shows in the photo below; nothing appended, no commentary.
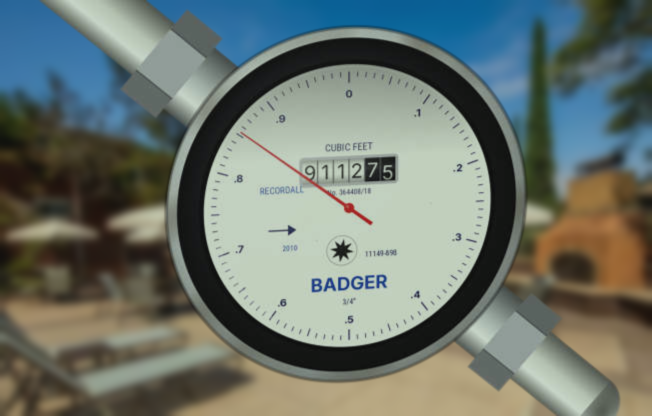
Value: 911274.85 ft³
